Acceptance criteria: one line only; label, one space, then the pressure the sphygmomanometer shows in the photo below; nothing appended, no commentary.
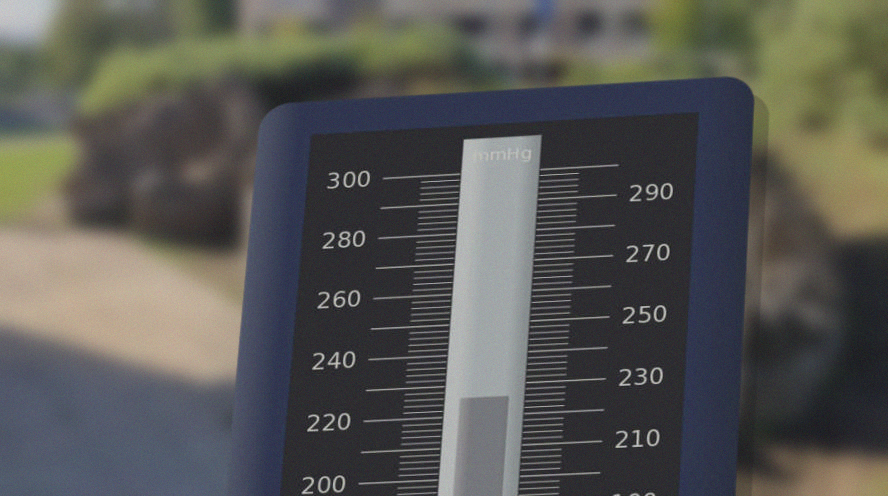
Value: 226 mmHg
